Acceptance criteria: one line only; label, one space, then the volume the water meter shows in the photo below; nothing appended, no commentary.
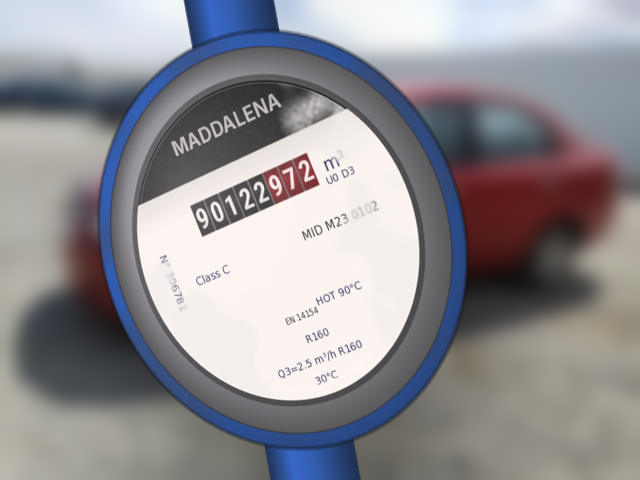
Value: 90122.972 m³
